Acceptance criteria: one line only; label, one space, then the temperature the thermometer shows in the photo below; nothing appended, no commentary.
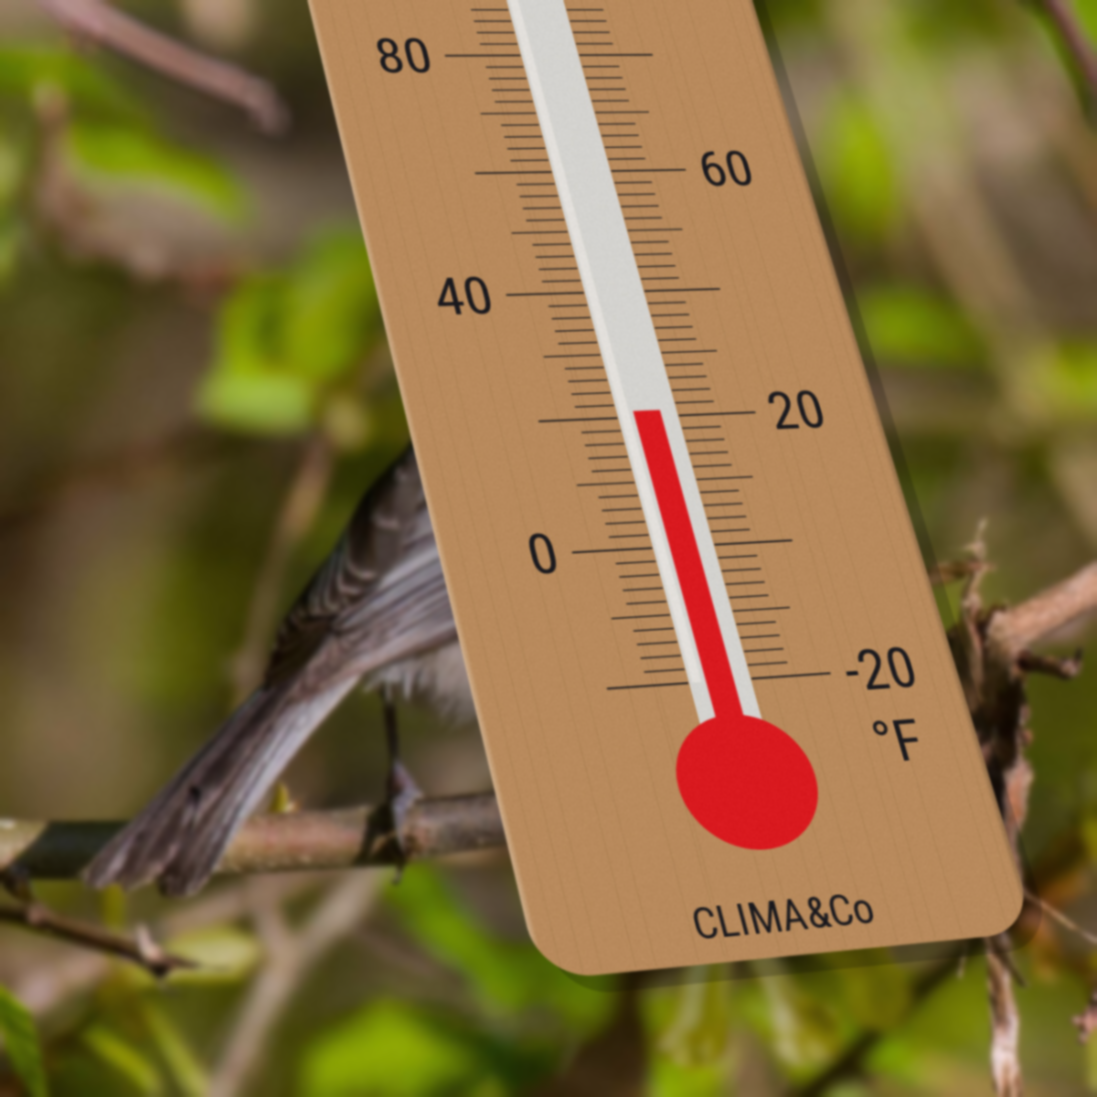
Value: 21 °F
